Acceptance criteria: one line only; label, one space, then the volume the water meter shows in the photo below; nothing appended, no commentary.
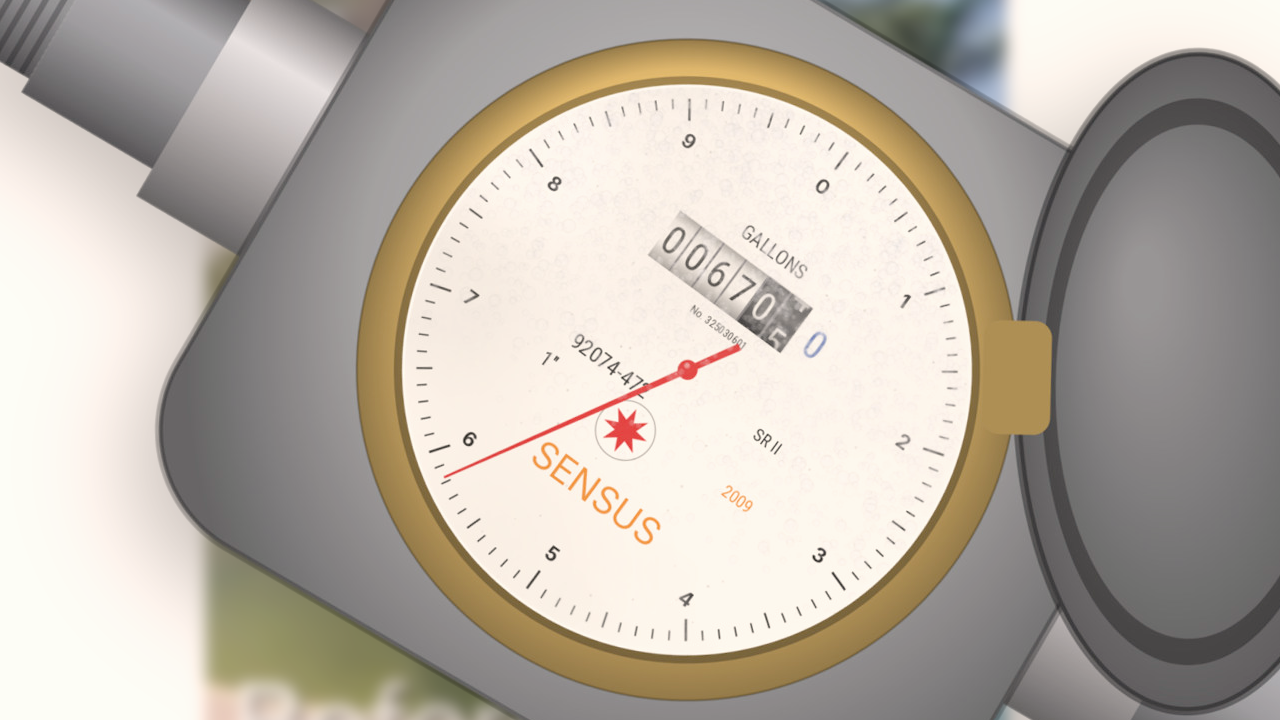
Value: 67045.8 gal
